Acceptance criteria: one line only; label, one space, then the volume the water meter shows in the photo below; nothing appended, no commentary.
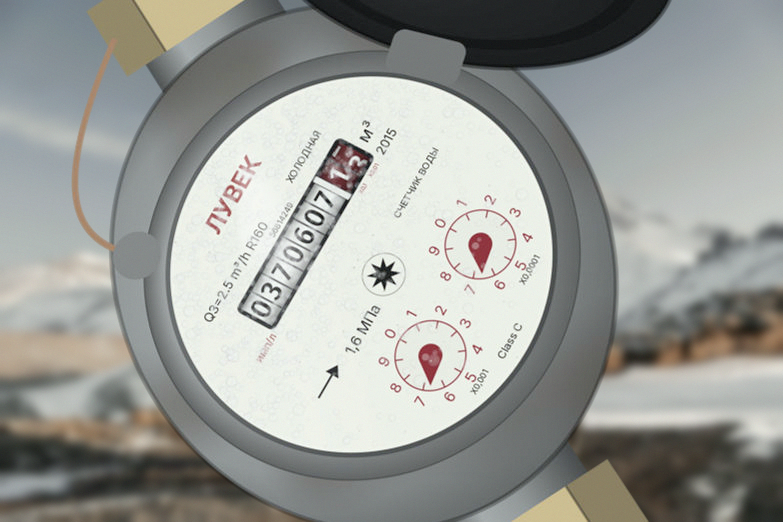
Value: 370607.1266 m³
